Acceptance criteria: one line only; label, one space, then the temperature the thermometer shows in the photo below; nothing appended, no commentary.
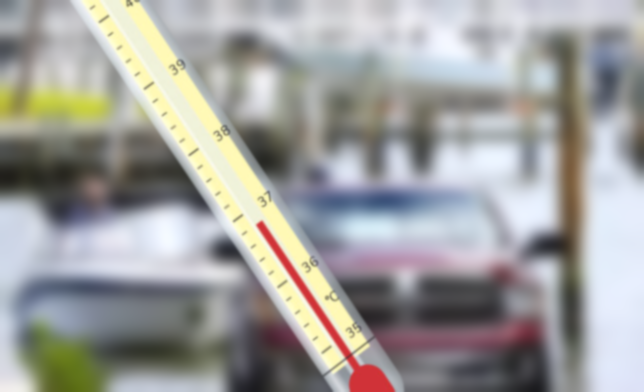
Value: 36.8 °C
